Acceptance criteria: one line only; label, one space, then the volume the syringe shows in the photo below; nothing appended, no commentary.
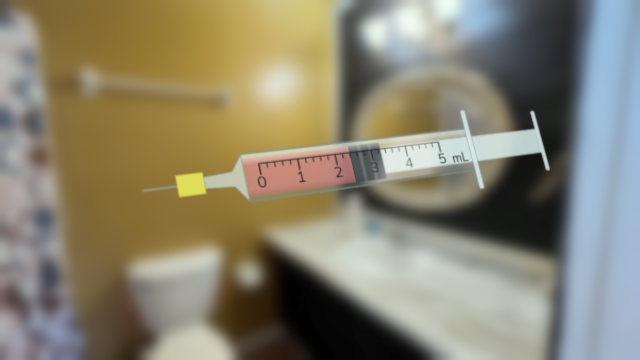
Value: 2.4 mL
